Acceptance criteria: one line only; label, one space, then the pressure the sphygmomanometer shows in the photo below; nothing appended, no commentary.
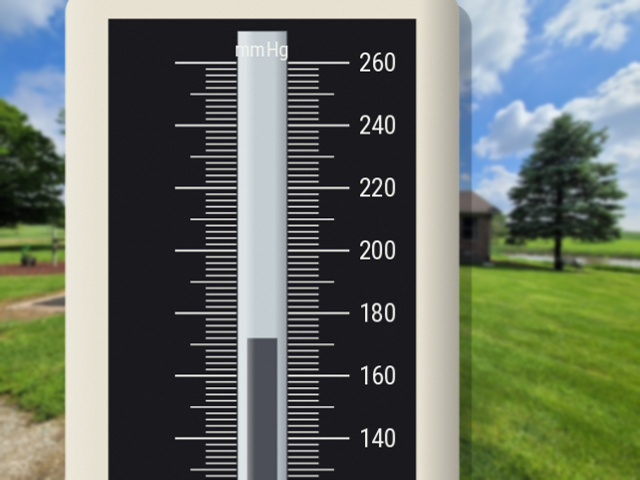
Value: 172 mmHg
